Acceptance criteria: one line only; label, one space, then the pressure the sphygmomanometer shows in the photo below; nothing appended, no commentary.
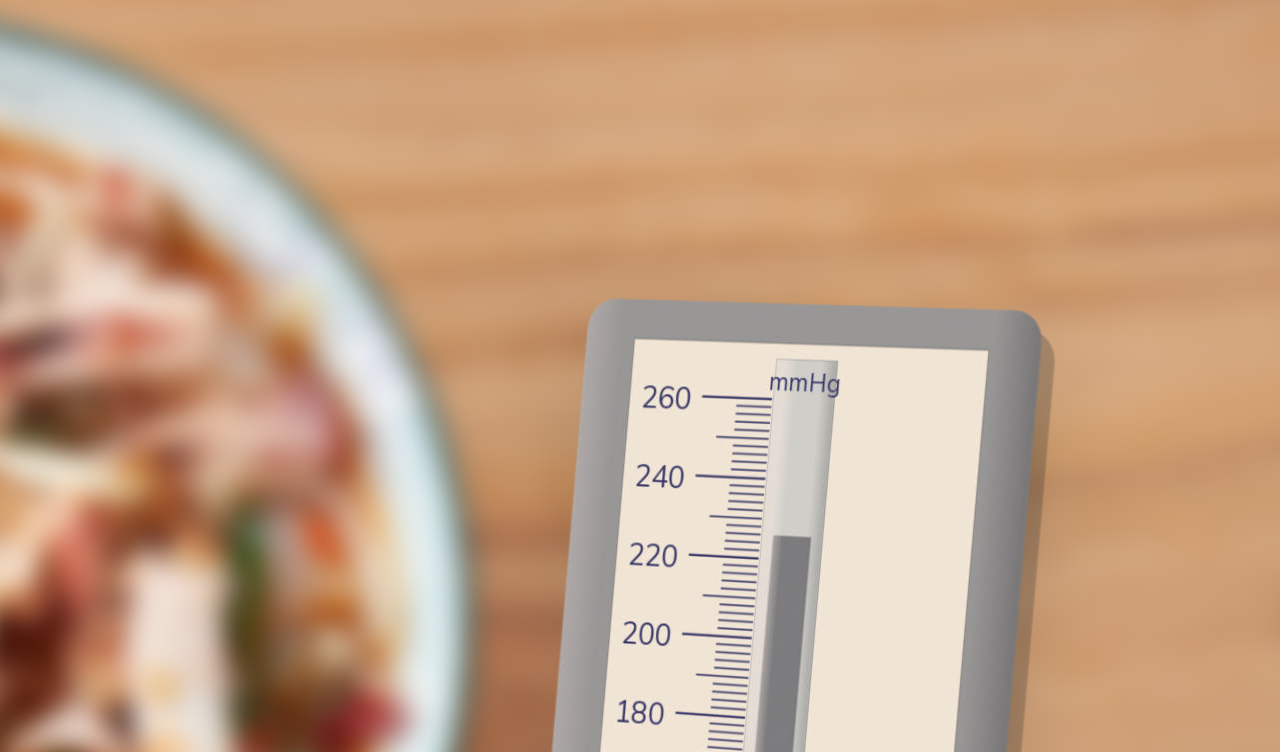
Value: 226 mmHg
